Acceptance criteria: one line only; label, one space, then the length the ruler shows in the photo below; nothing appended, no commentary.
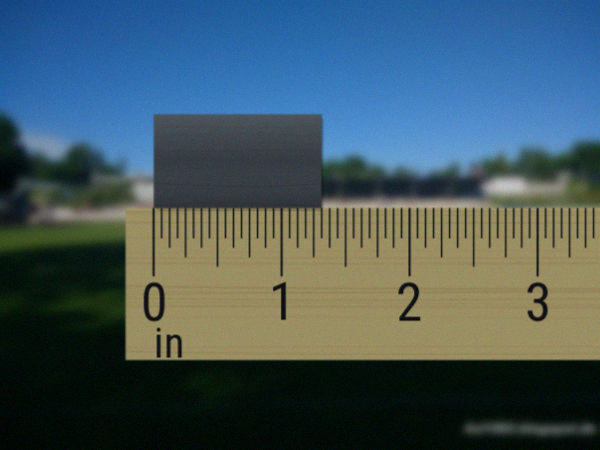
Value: 1.3125 in
